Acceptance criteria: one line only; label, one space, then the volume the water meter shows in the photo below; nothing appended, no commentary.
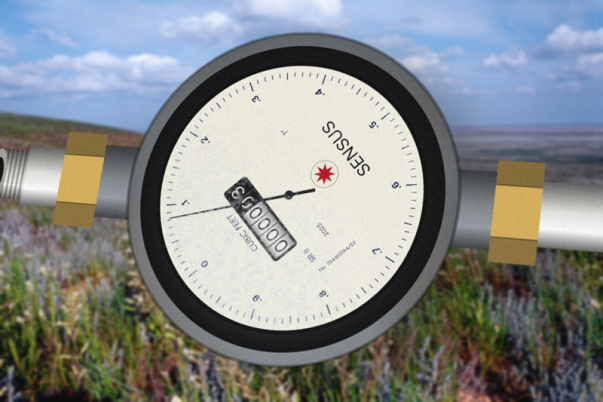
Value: 3.08 ft³
